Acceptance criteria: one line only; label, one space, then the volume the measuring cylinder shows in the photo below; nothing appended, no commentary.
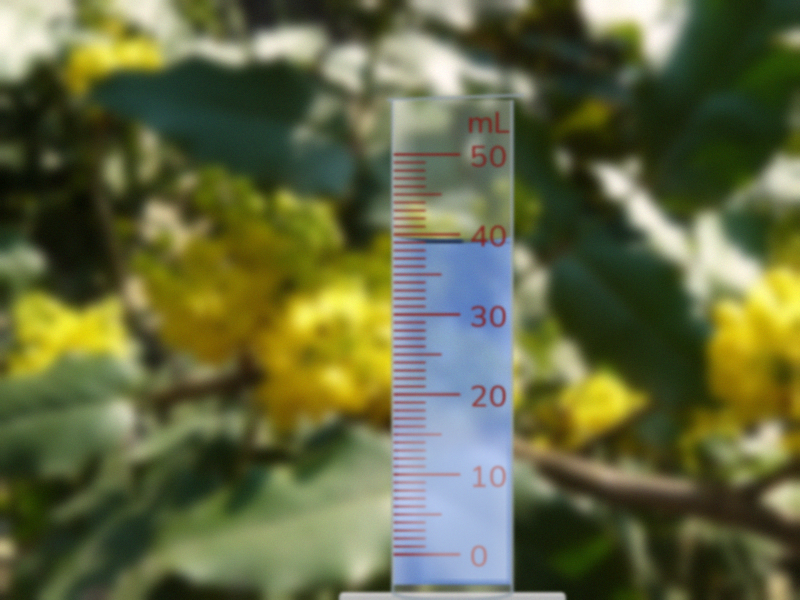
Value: 39 mL
